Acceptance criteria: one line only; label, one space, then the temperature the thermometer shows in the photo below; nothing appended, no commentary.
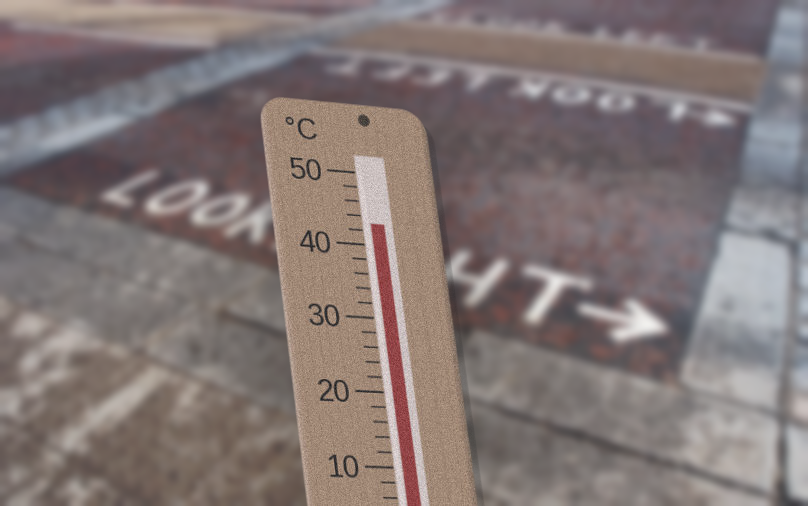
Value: 43 °C
